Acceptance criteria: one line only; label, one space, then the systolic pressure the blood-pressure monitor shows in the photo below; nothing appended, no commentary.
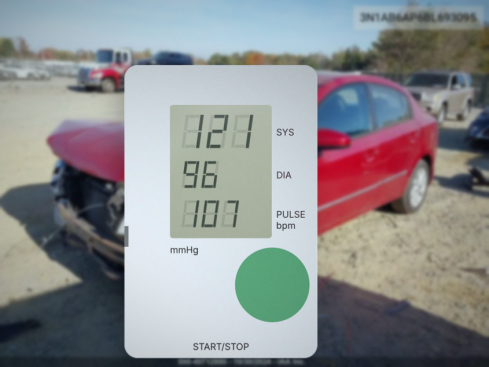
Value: 121 mmHg
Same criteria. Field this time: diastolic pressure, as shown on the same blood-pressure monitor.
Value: 96 mmHg
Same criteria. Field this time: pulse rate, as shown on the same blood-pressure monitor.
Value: 107 bpm
